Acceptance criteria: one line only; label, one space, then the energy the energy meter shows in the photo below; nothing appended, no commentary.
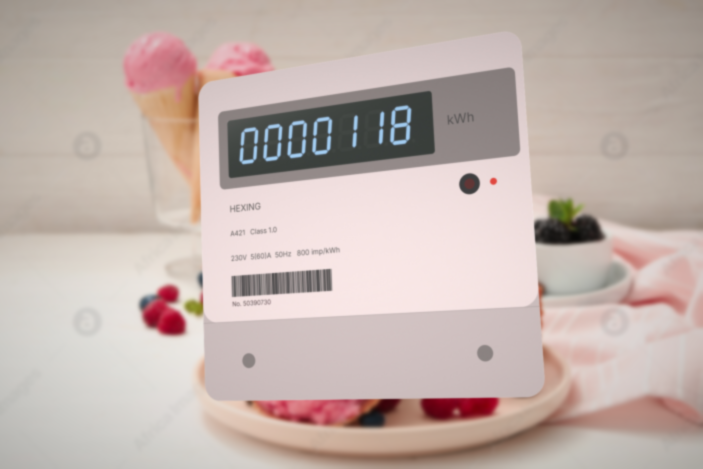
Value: 118 kWh
